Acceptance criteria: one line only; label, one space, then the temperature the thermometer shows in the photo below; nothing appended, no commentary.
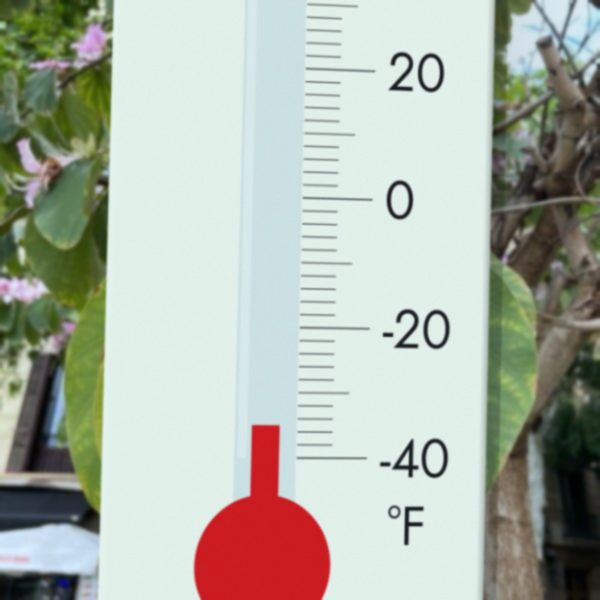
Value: -35 °F
